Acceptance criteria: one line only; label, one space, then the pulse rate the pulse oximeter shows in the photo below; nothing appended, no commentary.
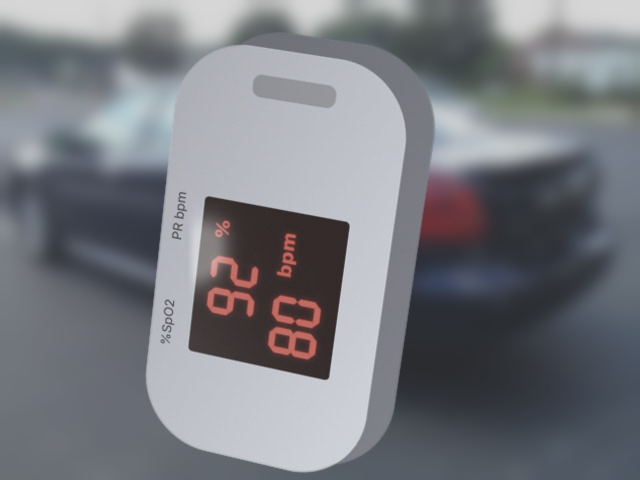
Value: 80 bpm
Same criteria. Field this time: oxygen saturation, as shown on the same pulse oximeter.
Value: 92 %
